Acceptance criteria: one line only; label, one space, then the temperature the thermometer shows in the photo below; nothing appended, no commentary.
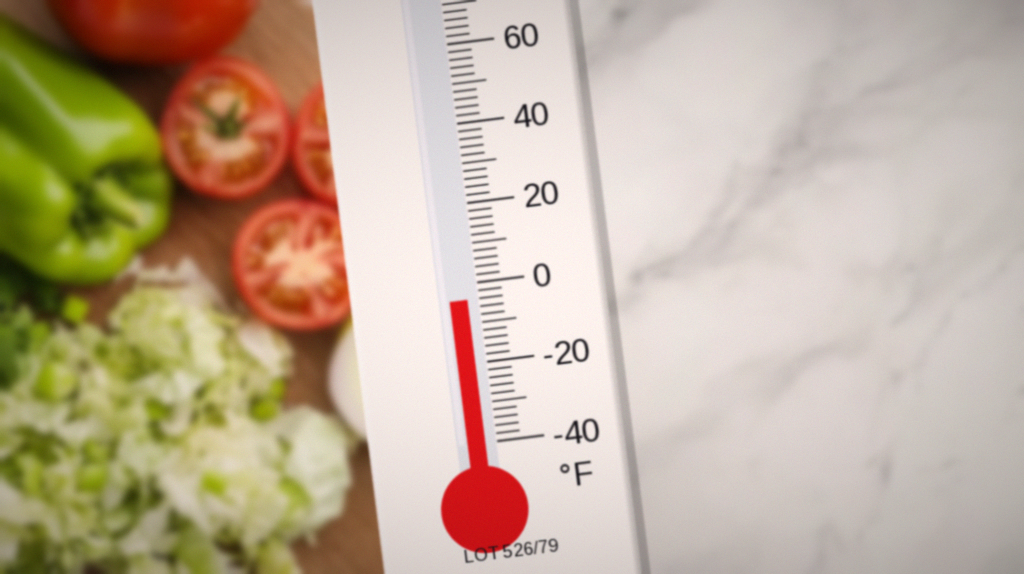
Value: -4 °F
